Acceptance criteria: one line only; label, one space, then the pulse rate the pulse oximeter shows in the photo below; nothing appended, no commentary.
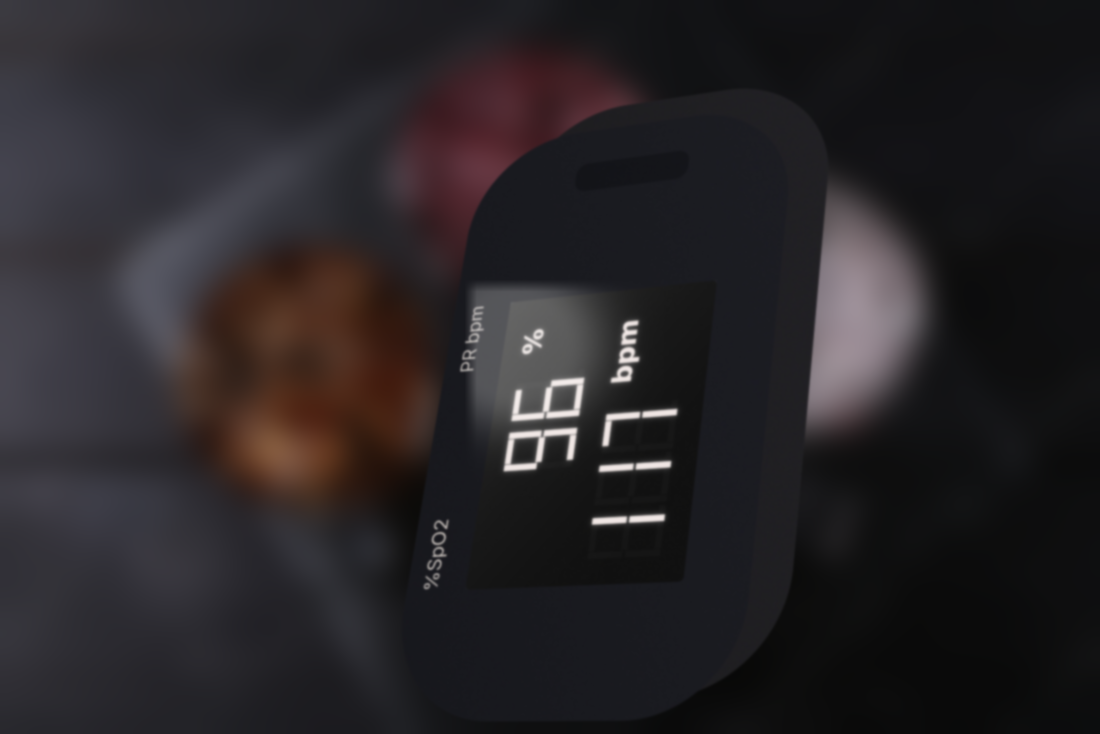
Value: 117 bpm
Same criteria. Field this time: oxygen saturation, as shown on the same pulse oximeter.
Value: 96 %
